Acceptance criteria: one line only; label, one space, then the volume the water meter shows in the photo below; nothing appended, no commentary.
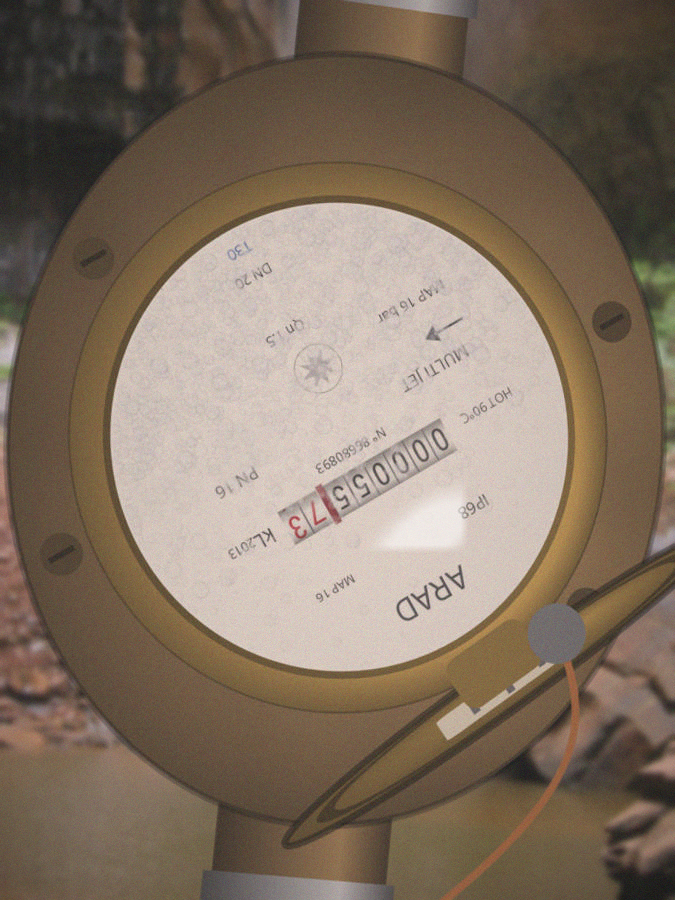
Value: 55.73 kL
